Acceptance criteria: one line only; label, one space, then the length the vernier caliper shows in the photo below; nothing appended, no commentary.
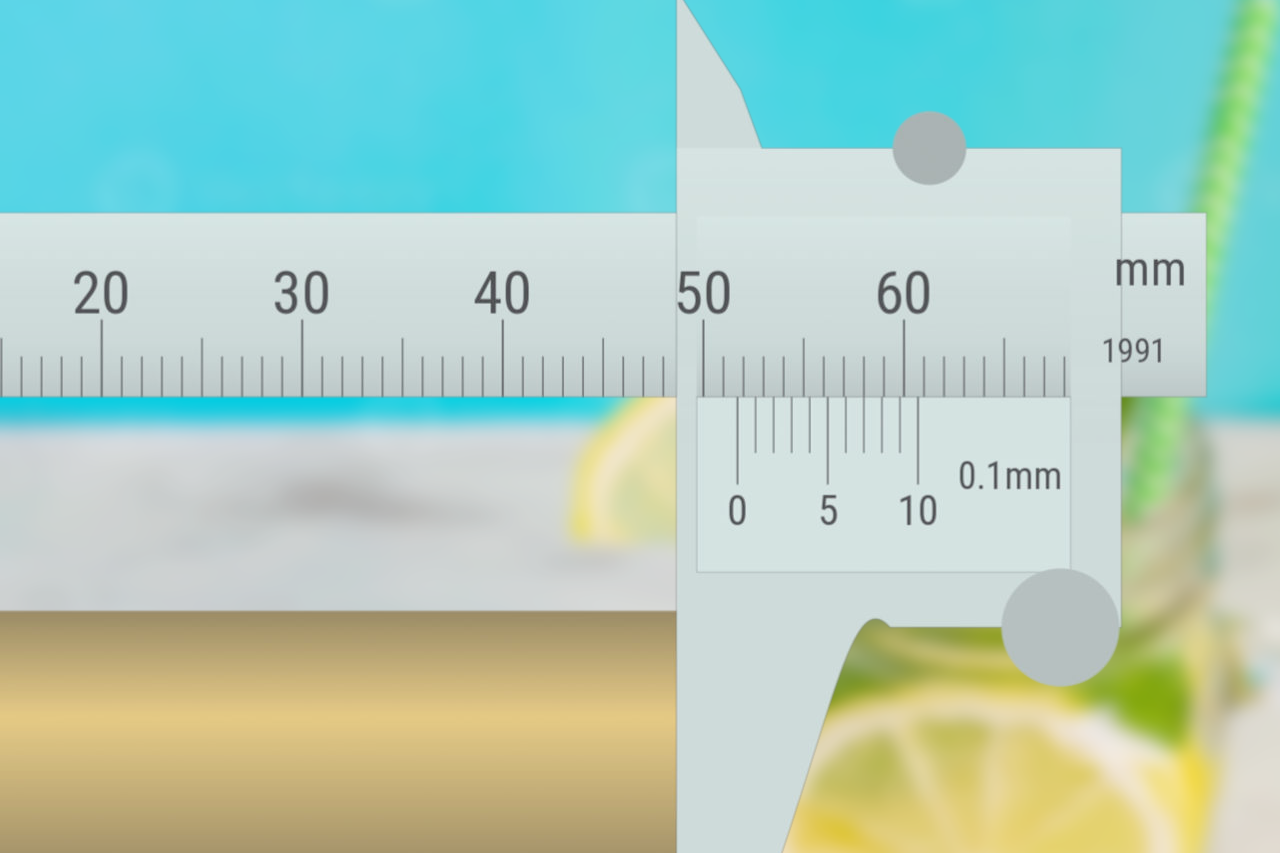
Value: 51.7 mm
